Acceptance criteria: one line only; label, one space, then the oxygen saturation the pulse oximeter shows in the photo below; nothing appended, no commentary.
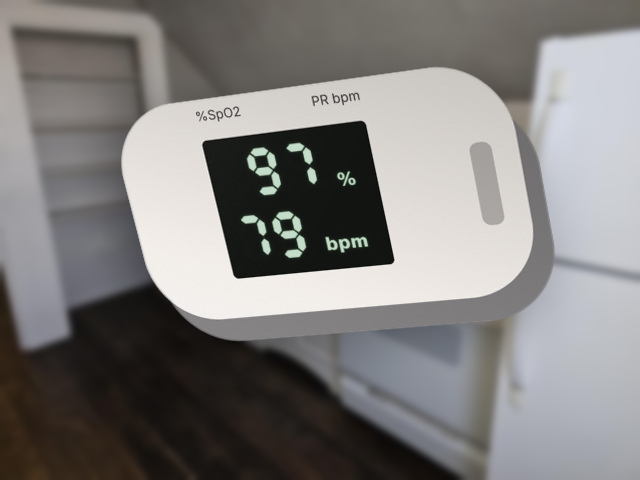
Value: 97 %
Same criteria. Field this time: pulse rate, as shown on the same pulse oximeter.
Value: 79 bpm
